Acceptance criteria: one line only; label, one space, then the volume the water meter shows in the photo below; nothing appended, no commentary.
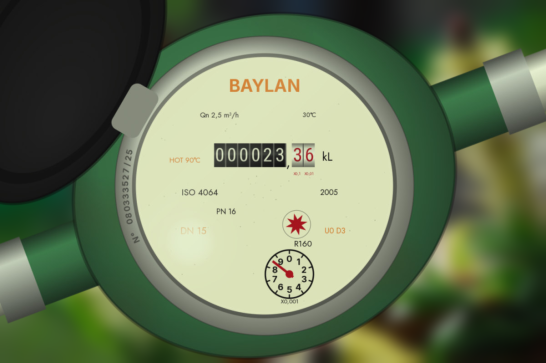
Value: 23.368 kL
